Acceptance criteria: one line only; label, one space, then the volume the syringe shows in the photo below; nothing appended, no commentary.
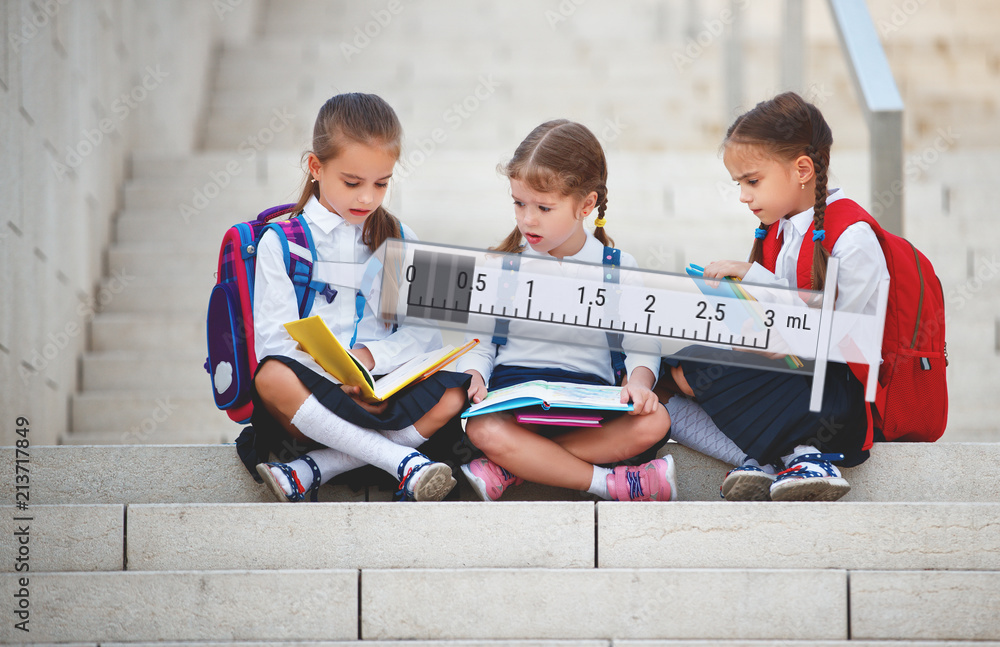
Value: 0 mL
